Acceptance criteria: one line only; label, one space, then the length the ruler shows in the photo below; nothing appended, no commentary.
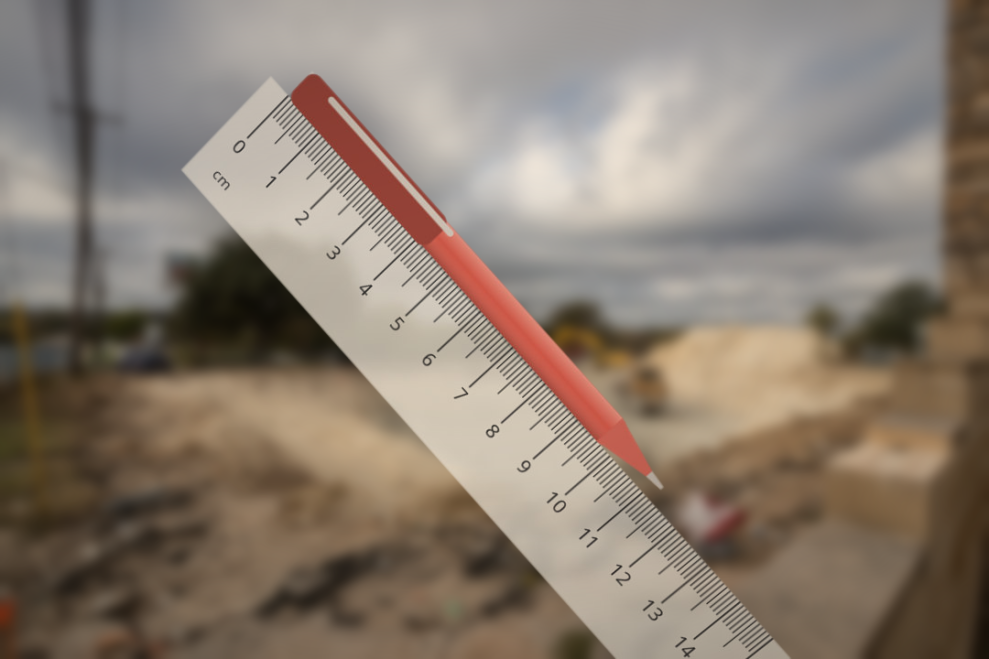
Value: 11.2 cm
